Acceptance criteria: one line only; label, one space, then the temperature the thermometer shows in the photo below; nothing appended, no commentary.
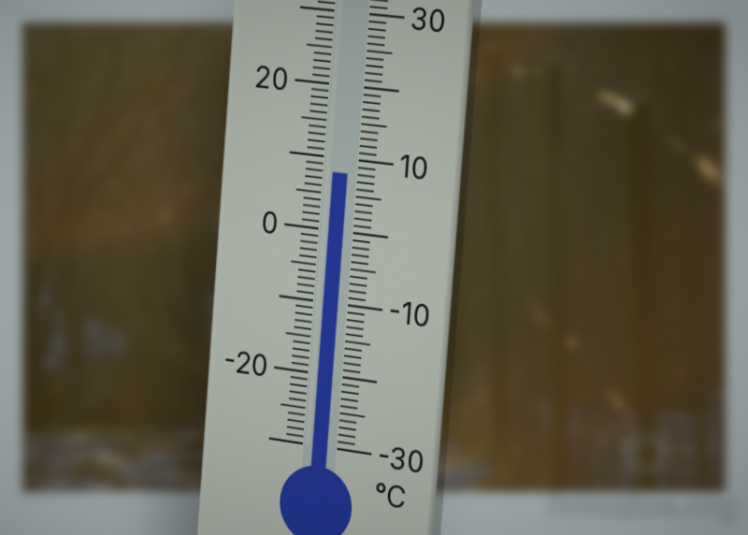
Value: 8 °C
